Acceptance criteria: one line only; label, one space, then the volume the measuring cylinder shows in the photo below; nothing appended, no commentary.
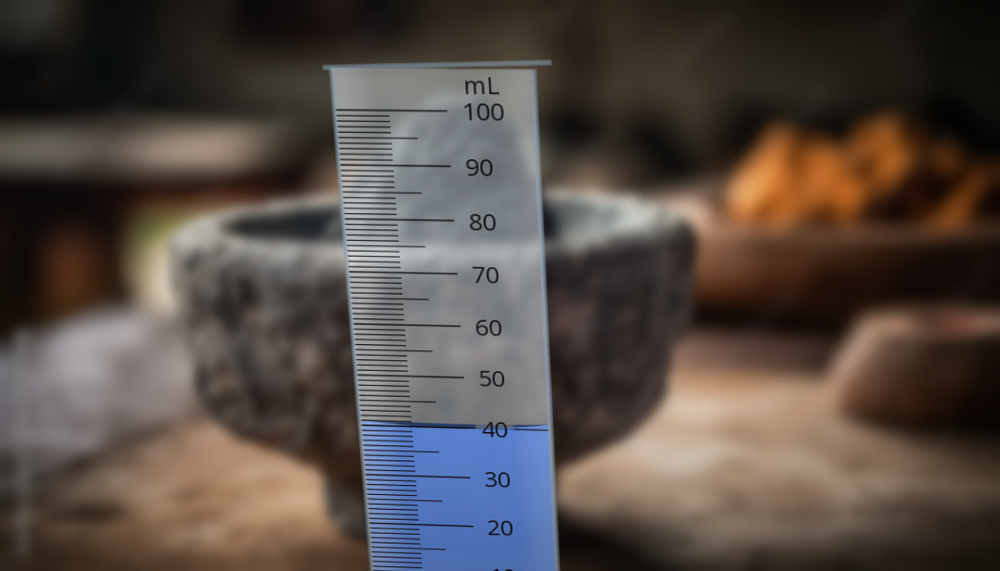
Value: 40 mL
